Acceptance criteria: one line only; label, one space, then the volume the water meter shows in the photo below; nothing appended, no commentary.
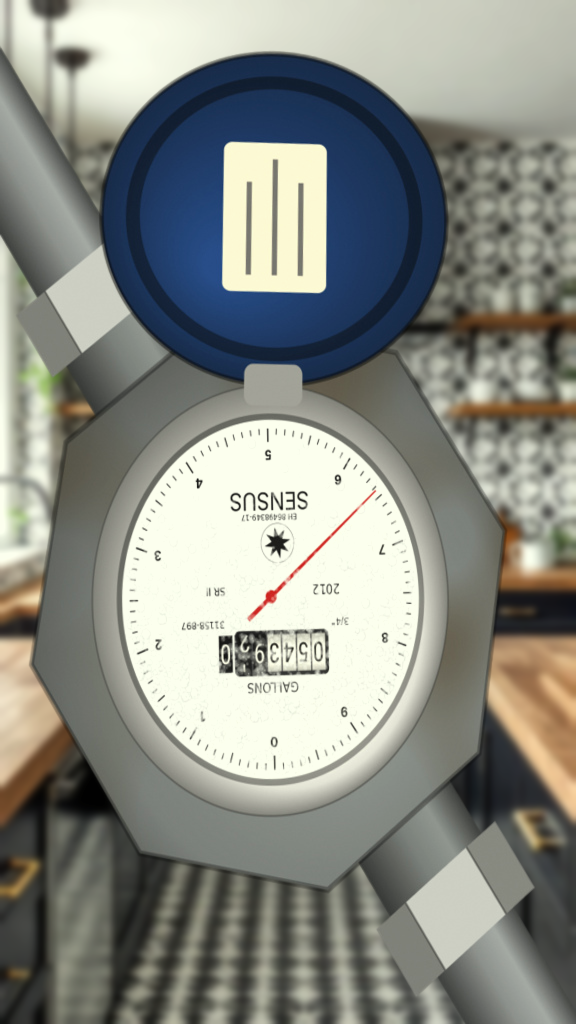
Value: 543916.4 gal
